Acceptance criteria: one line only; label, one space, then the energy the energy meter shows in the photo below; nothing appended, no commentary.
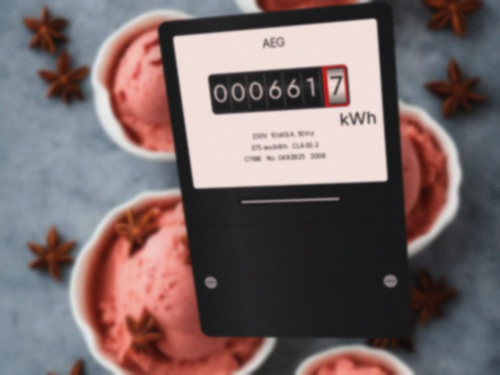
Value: 661.7 kWh
